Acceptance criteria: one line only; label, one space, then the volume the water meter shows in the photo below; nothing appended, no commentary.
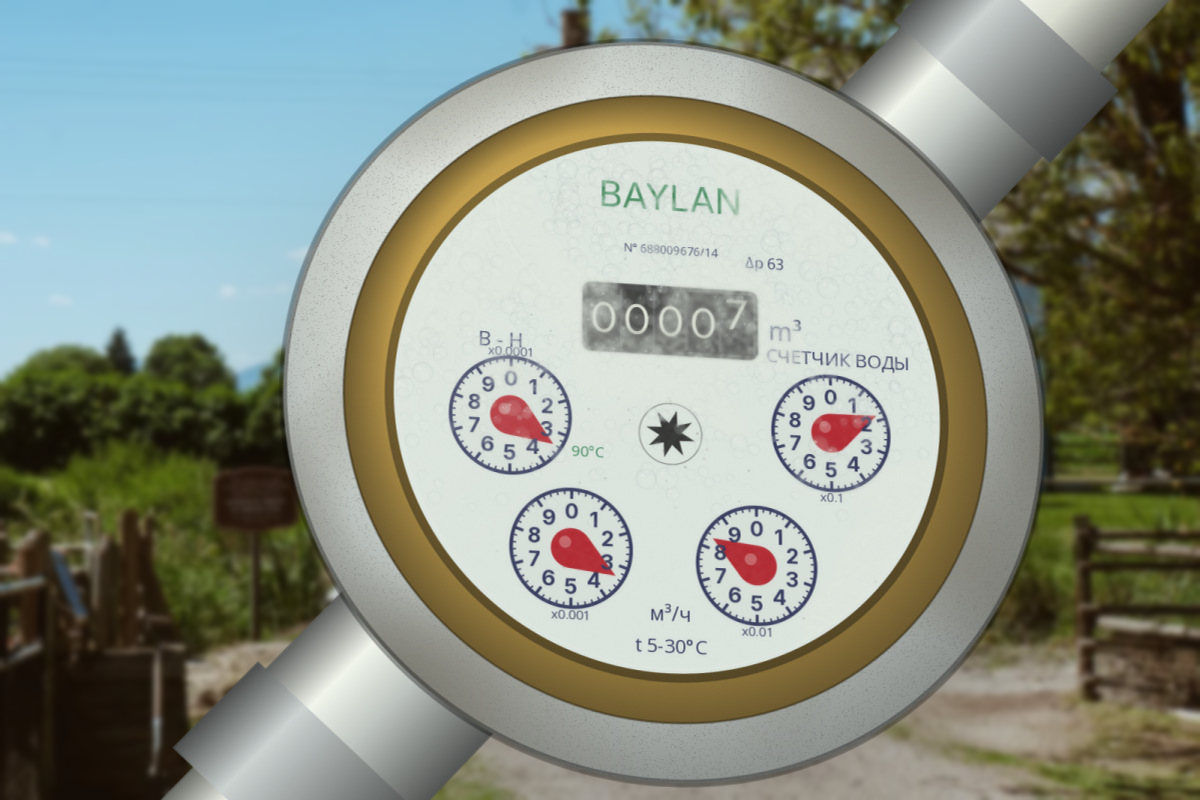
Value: 7.1833 m³
